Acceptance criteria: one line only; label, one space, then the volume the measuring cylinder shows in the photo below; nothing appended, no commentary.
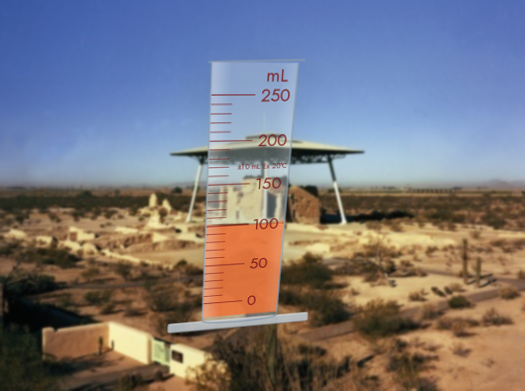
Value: 100 mL
